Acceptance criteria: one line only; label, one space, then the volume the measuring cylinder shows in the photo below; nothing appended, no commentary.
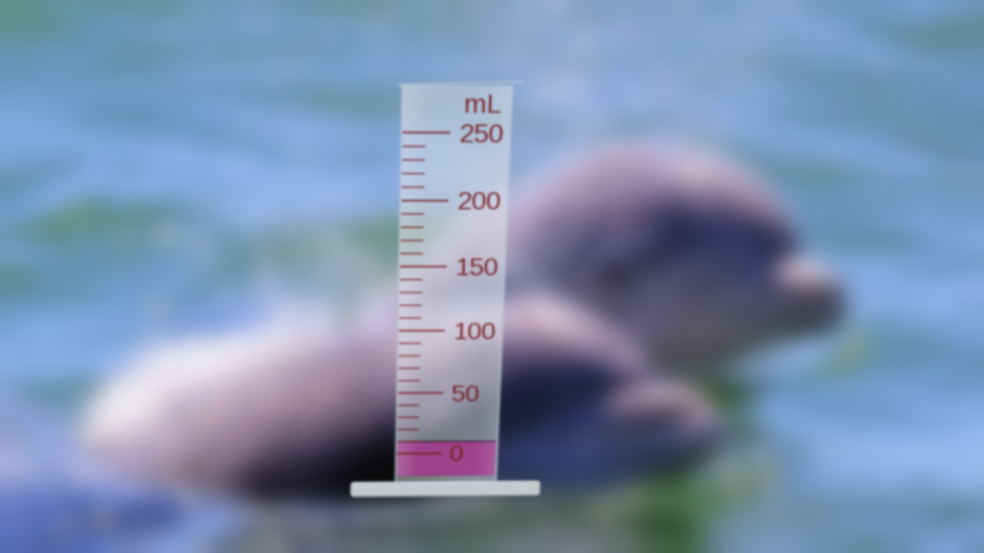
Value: 10 mL
